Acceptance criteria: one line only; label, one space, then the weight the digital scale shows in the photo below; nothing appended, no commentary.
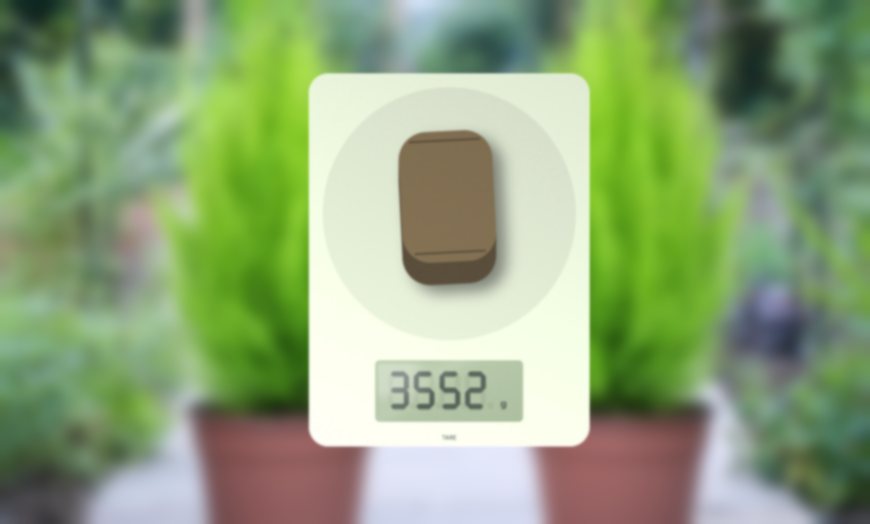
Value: 3552 g
